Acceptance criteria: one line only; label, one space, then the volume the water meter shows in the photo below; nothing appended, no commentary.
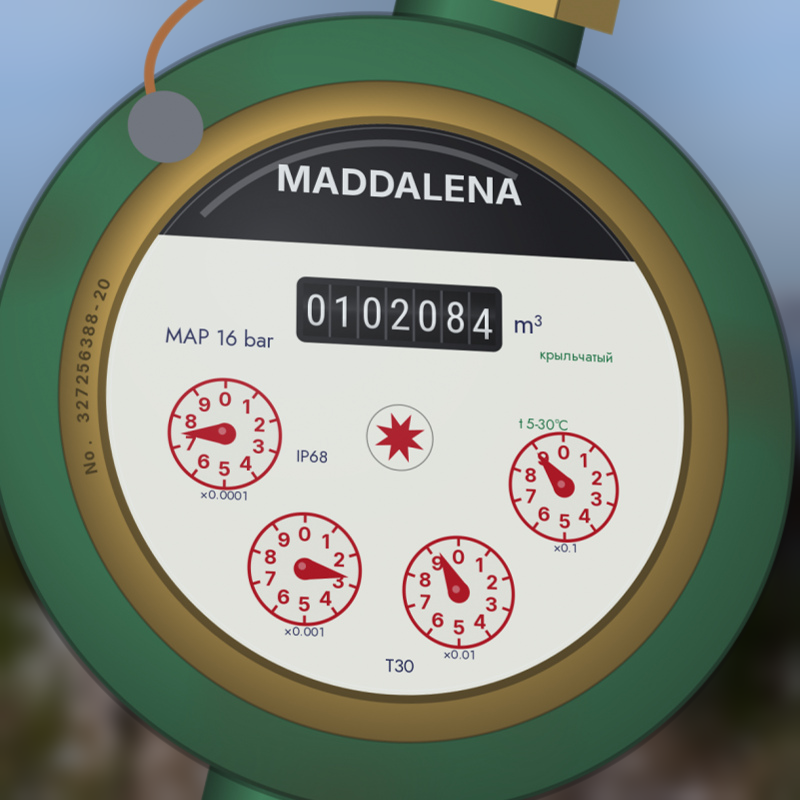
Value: 102083.8927 m³
